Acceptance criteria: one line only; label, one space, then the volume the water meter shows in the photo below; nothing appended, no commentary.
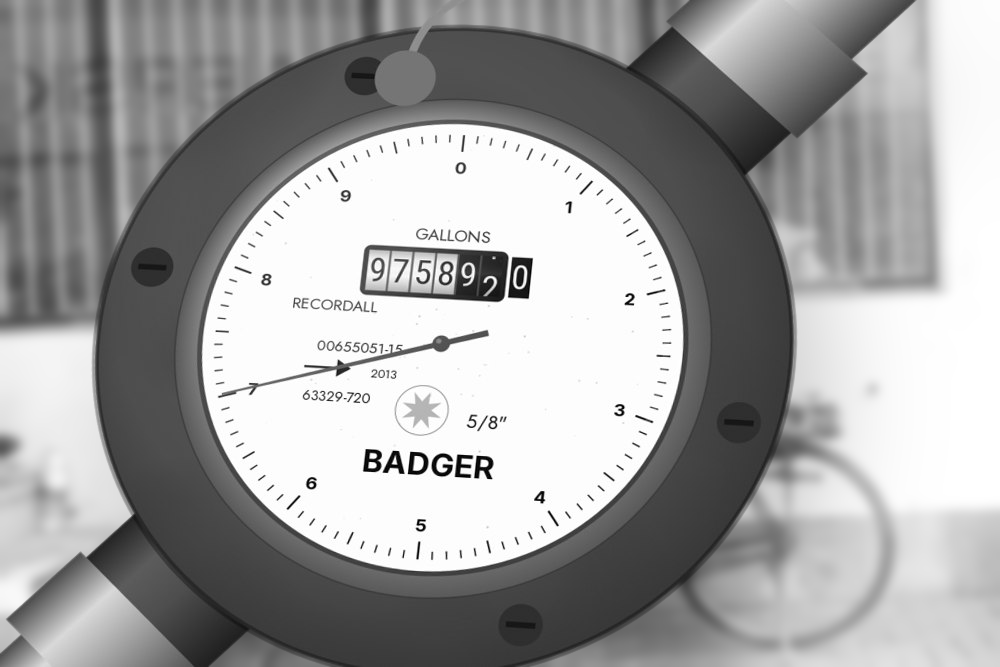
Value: 9758917.0 gal
